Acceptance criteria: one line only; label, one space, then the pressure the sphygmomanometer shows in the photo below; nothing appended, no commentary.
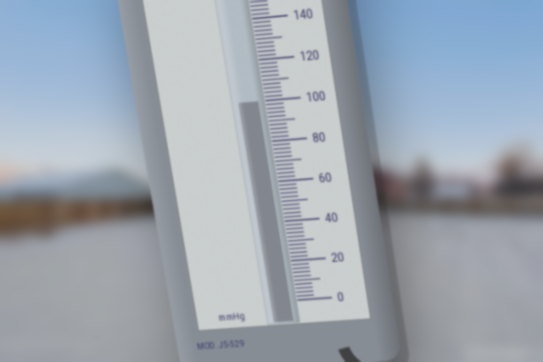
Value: 100 mmHg
